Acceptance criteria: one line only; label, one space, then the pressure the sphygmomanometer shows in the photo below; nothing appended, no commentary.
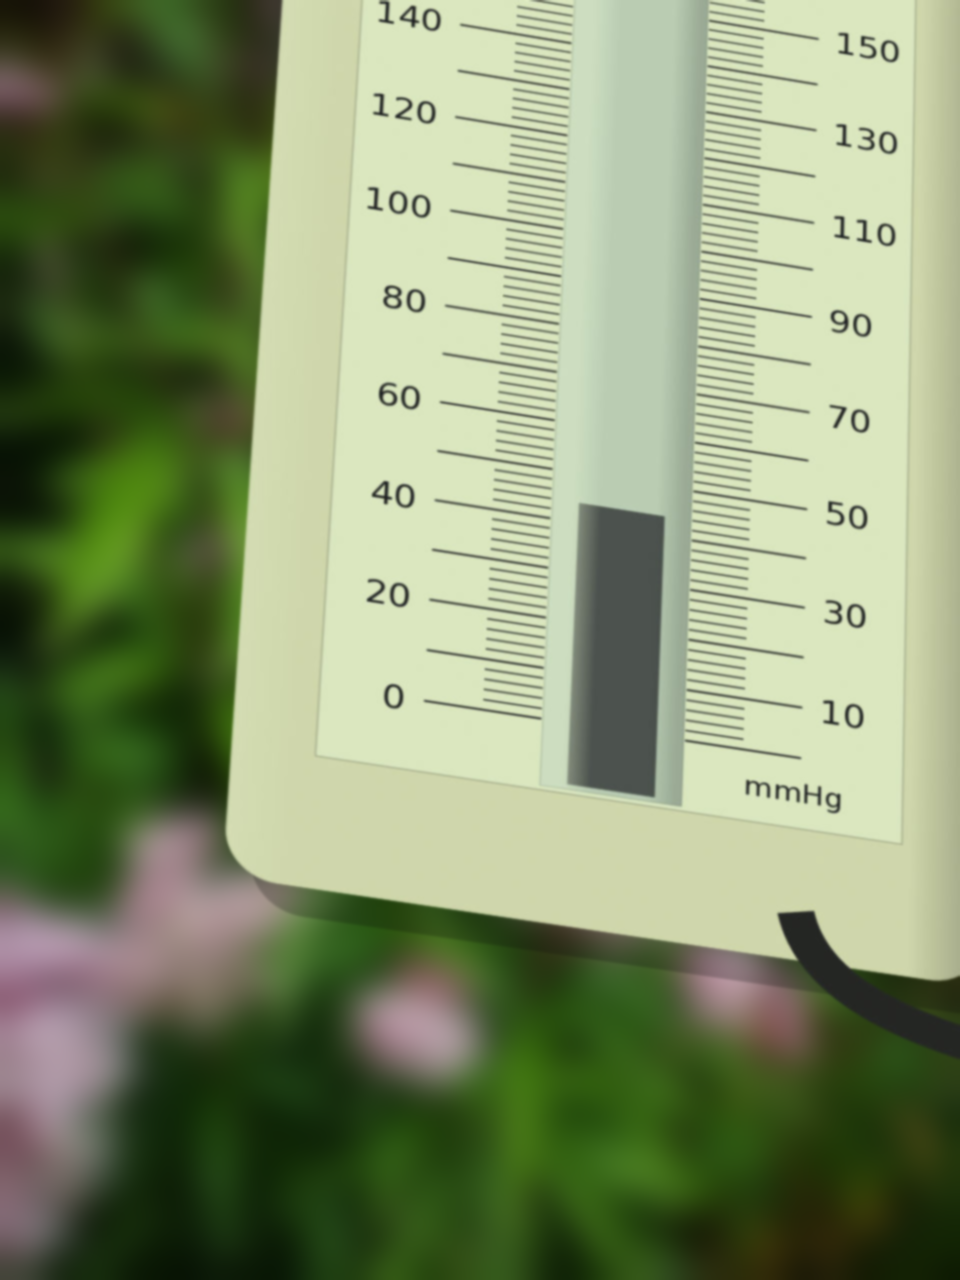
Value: 44 mmHg
